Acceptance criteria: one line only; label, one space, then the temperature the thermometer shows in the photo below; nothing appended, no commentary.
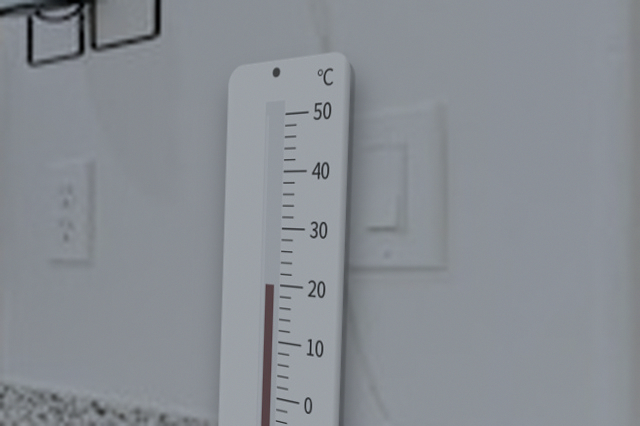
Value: 20 °C
